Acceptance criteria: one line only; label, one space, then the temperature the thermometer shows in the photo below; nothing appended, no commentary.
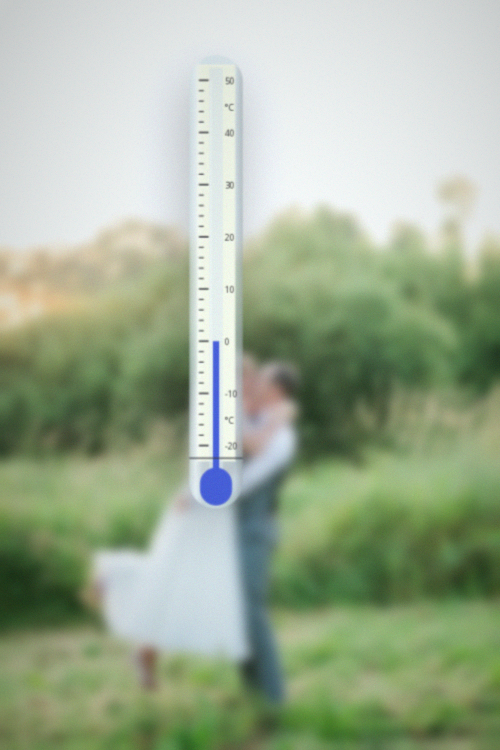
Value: 0 °C
